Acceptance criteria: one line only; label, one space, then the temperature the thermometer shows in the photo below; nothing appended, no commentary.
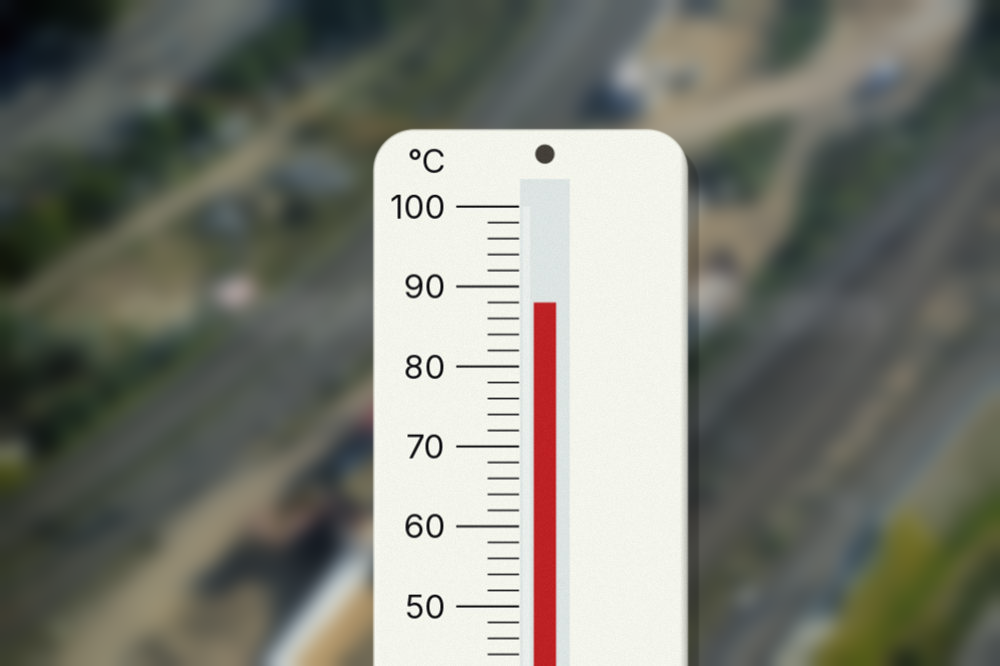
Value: 88 °C
